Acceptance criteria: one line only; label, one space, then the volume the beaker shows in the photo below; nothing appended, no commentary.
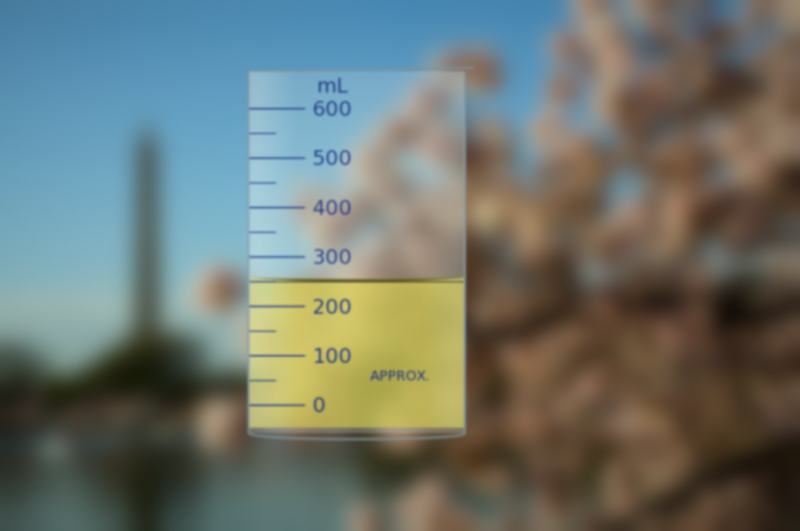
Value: 250 mL
